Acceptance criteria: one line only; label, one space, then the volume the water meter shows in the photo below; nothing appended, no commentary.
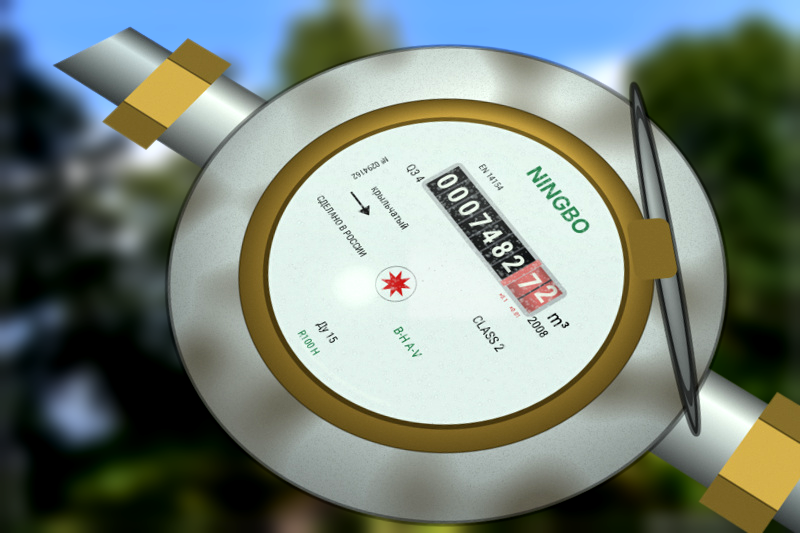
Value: 7482.72 m³
